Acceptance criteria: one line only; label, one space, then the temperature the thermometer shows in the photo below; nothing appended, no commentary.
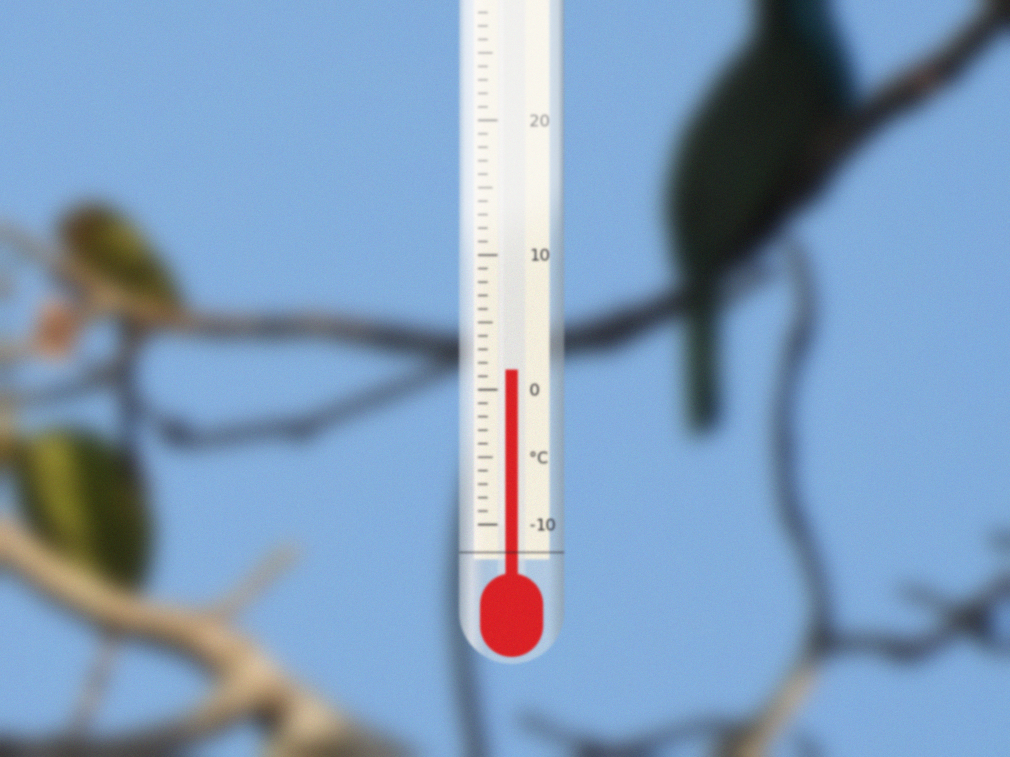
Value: 1.5 °C
